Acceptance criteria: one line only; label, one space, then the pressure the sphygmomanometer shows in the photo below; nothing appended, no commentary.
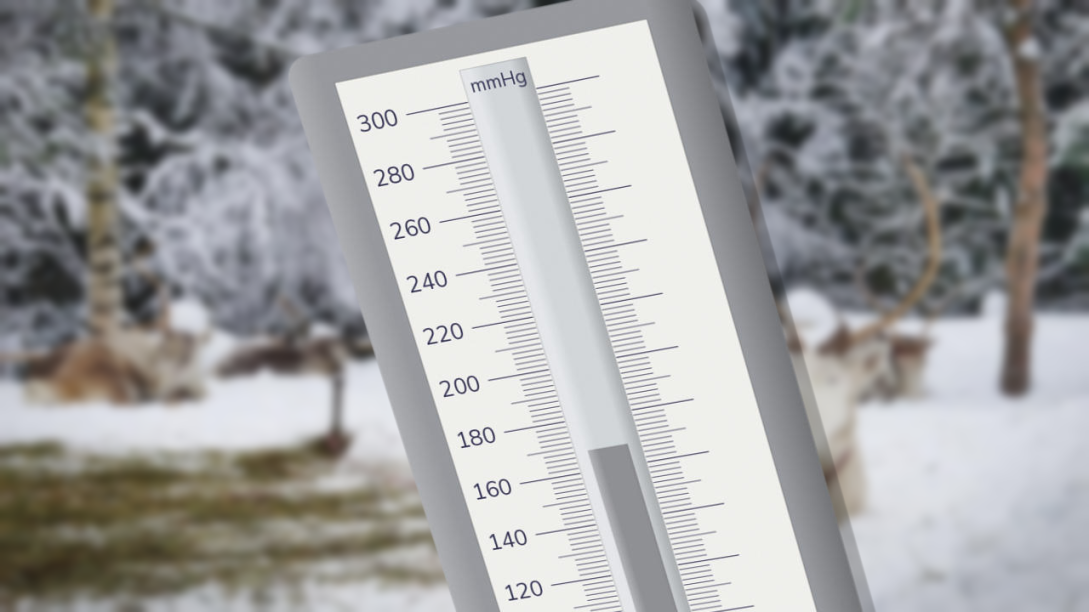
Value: 168 mmHg
